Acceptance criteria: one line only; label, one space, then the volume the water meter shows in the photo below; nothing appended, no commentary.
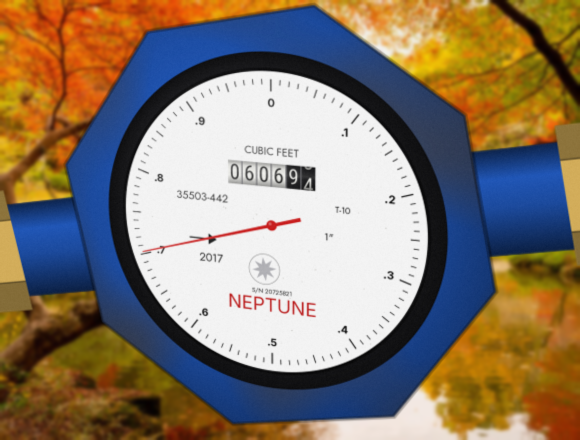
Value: 60693.70 ft³
